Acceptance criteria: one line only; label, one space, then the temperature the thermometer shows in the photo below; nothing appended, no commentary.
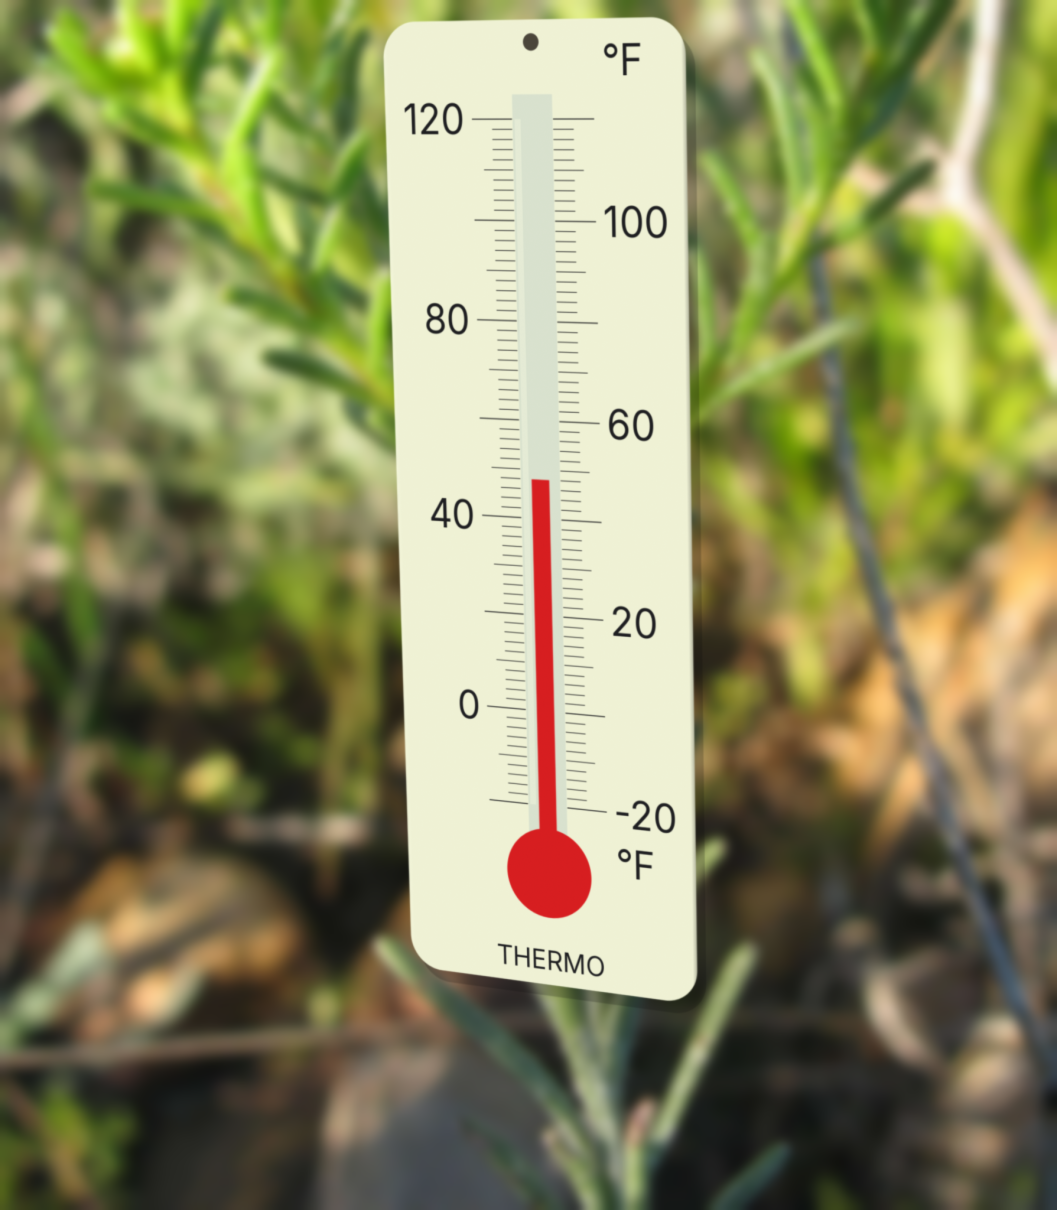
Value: 48 °F
